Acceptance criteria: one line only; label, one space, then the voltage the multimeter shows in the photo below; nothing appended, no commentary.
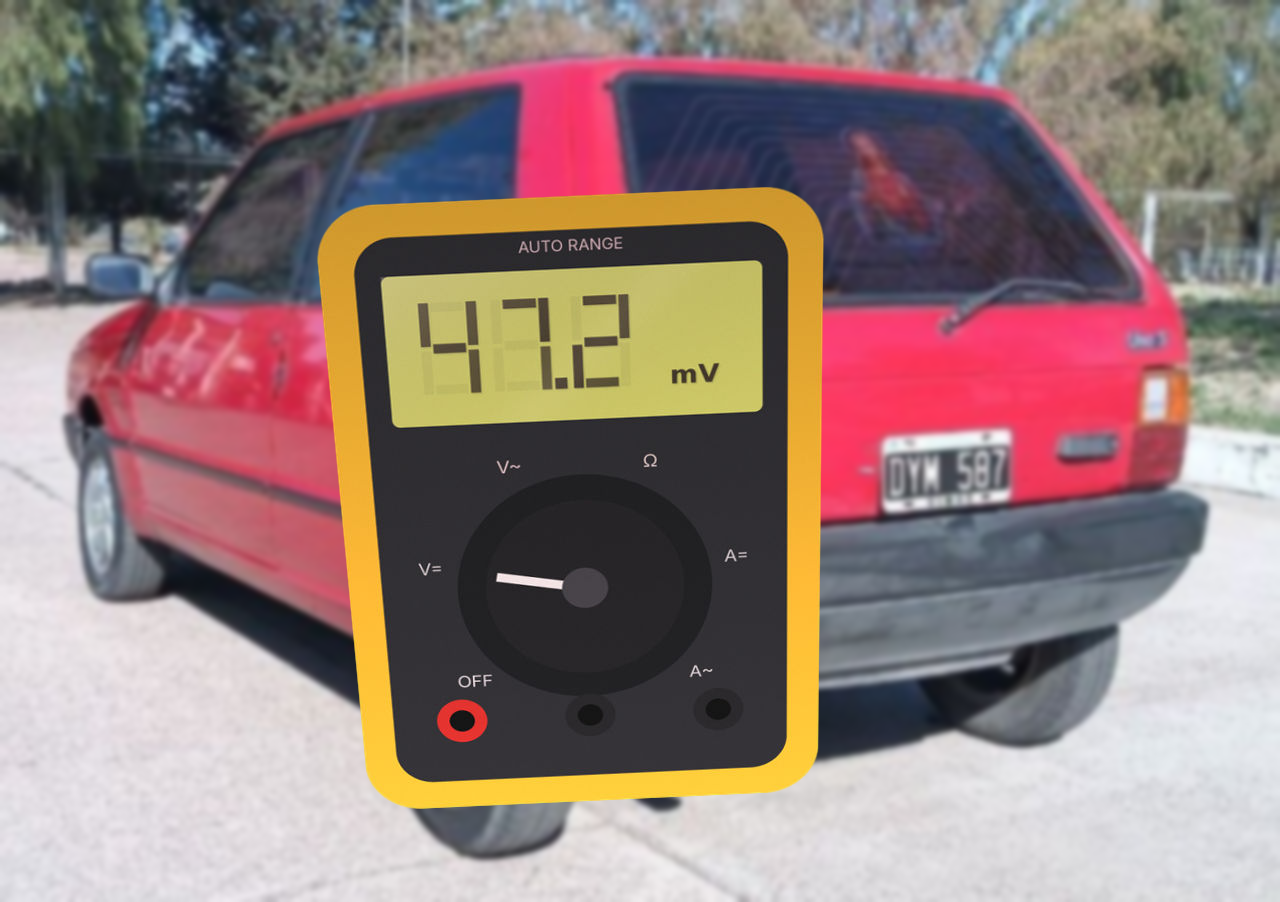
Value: 47.2 mV
